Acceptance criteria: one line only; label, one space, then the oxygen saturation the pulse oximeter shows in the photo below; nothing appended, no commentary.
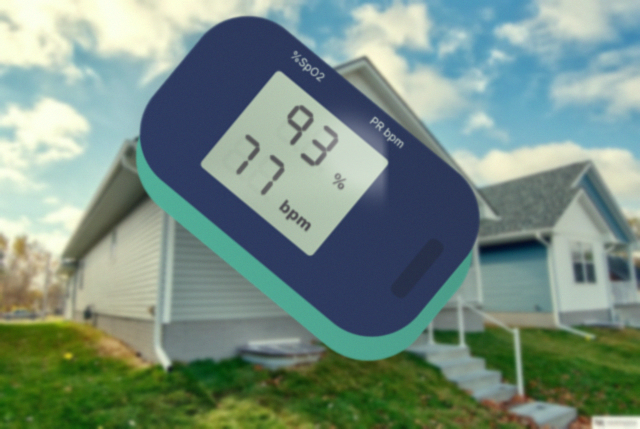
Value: 93 %
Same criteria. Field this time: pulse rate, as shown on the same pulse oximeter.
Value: 77 bpm
